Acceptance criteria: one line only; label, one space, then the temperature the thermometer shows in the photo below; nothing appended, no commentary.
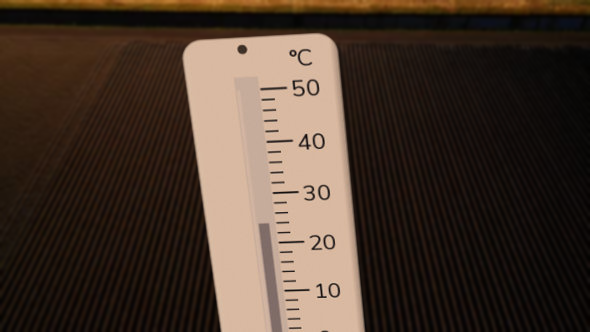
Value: 24 °C
